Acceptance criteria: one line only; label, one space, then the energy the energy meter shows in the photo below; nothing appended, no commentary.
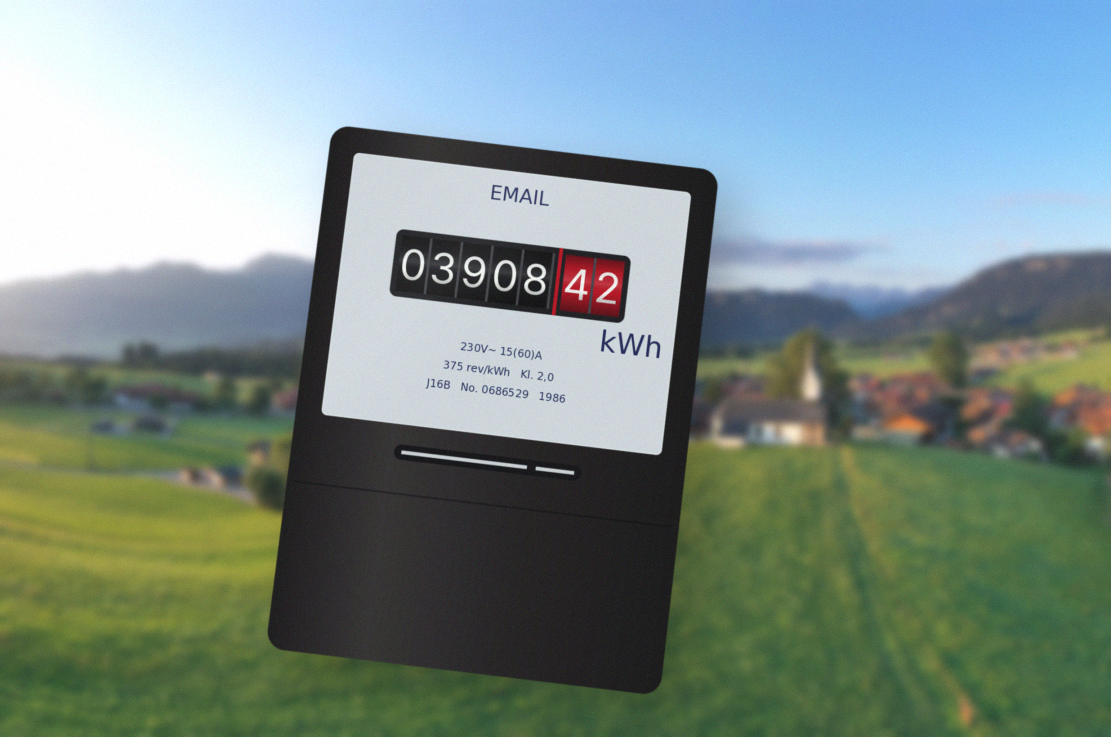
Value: 3908.42 kWh
